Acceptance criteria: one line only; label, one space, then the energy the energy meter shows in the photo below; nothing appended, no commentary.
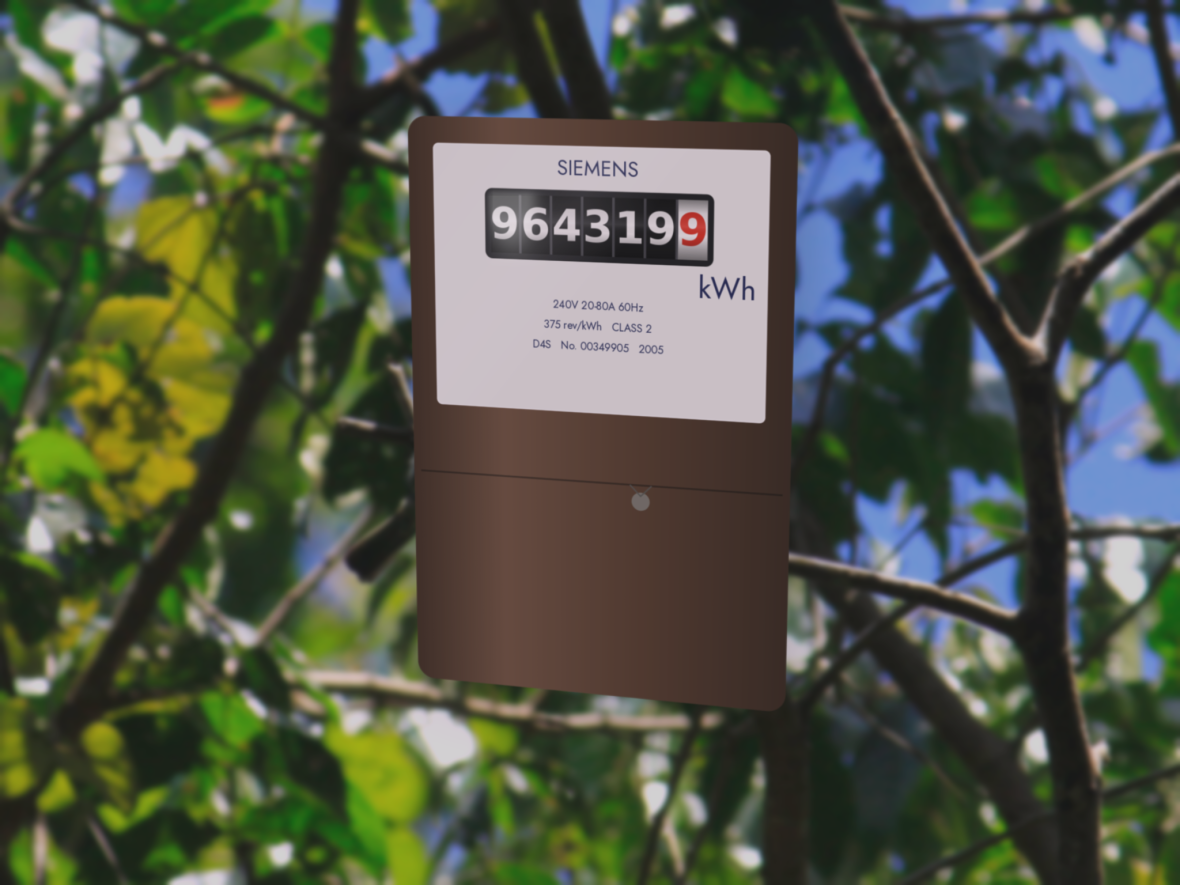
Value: 964319.9 kWh
